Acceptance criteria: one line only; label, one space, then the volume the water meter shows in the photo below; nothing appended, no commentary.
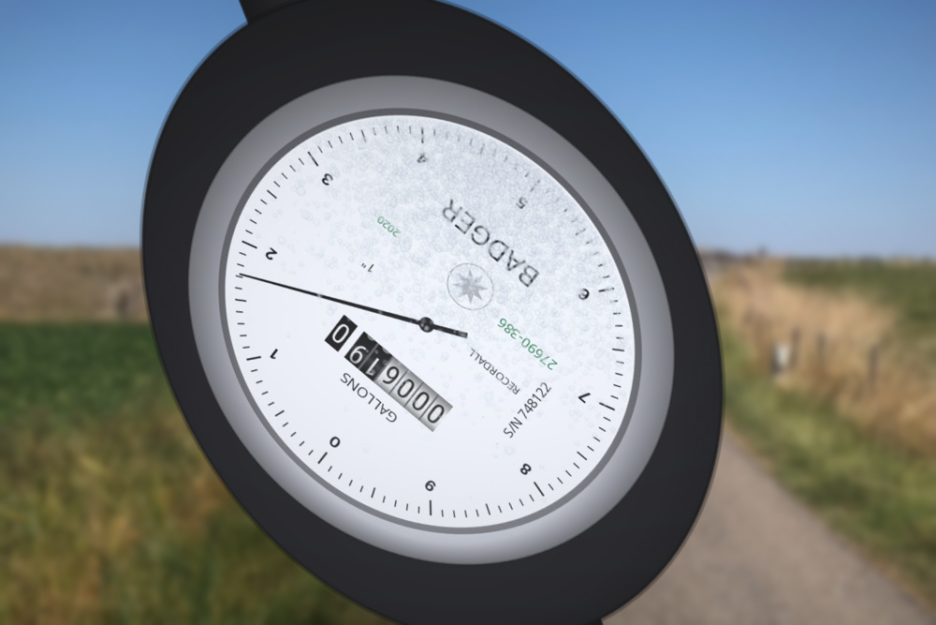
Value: 6191.7 gal
